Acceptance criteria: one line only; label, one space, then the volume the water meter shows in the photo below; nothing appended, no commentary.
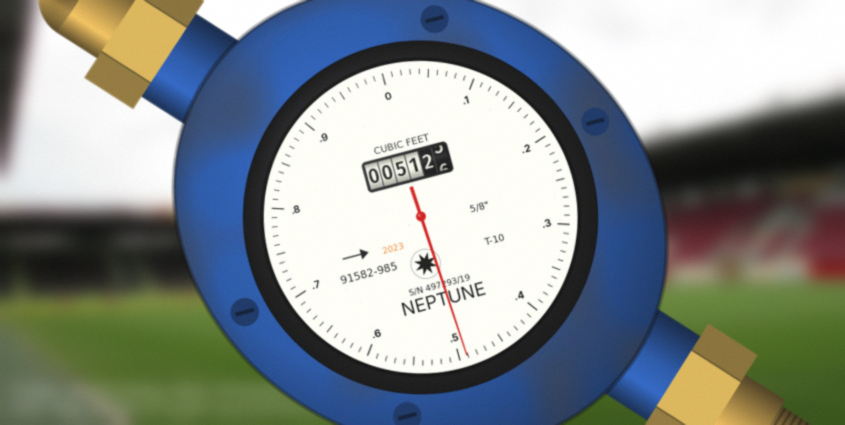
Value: 5125.49 ft³
